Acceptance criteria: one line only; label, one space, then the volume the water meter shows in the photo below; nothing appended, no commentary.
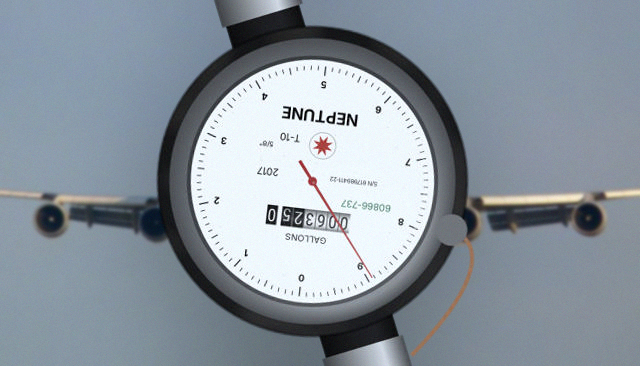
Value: 63248.9 gal
